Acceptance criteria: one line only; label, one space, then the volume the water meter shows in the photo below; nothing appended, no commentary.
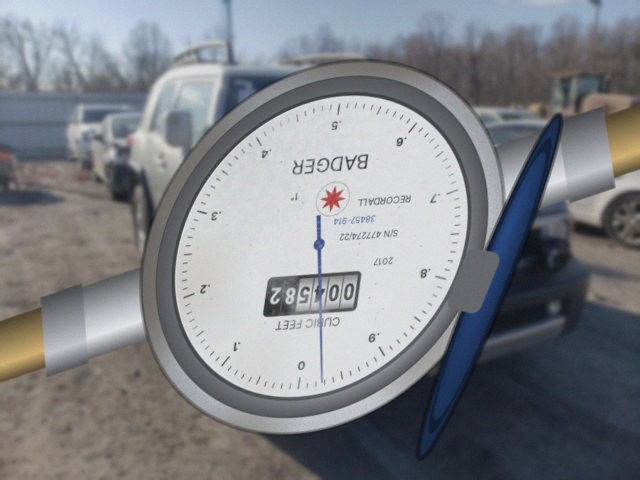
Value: 4581.97 ft³
